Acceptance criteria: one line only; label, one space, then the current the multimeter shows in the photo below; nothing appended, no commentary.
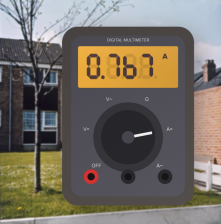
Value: 0.767 A
